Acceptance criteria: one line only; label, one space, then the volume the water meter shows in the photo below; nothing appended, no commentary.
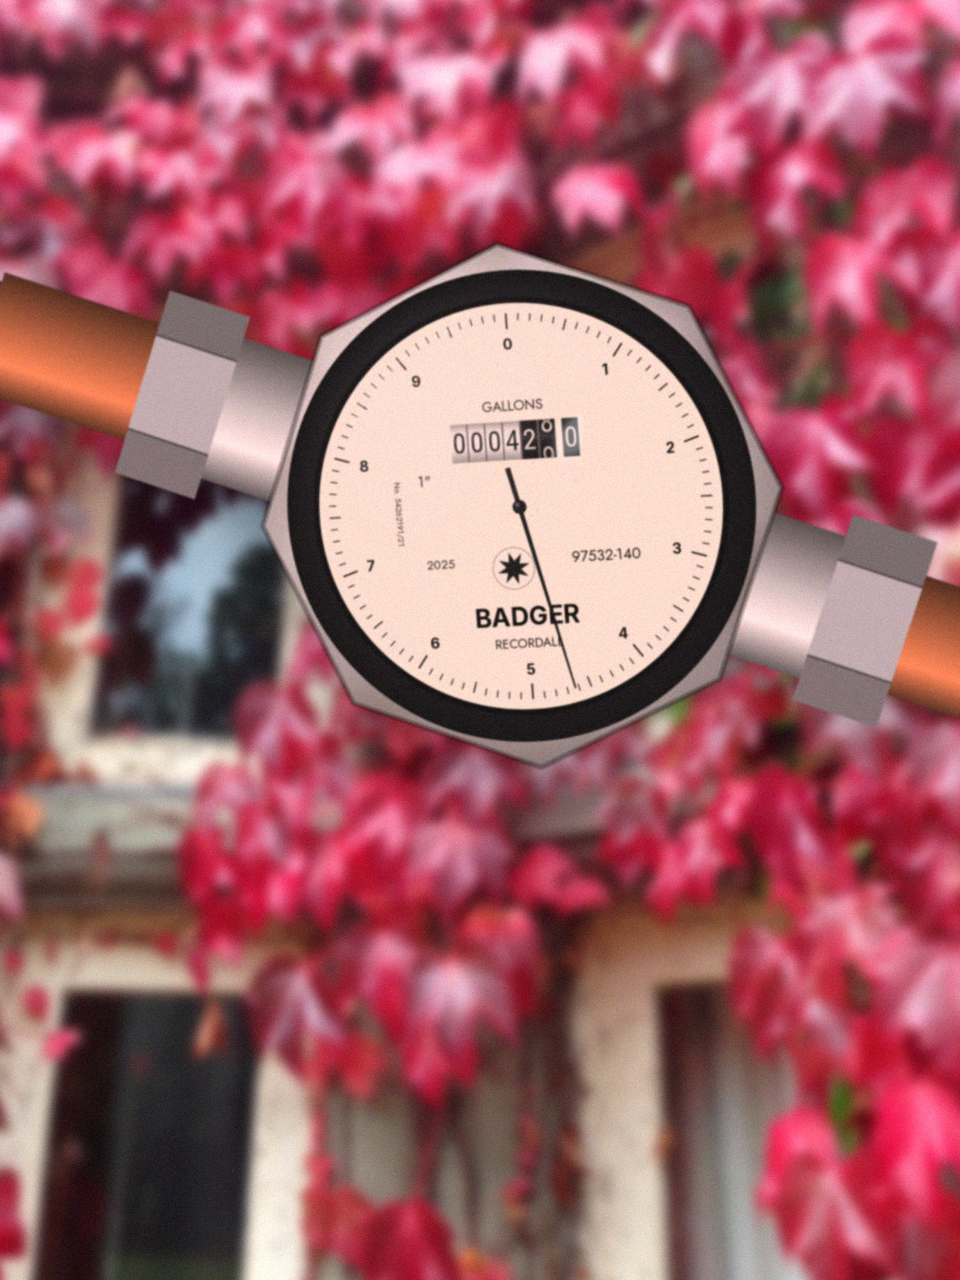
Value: 4284.6 gal
